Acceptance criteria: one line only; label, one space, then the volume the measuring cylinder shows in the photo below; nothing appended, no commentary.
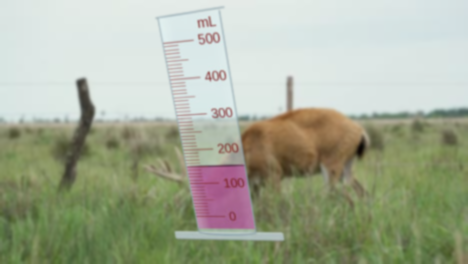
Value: 150 mL
